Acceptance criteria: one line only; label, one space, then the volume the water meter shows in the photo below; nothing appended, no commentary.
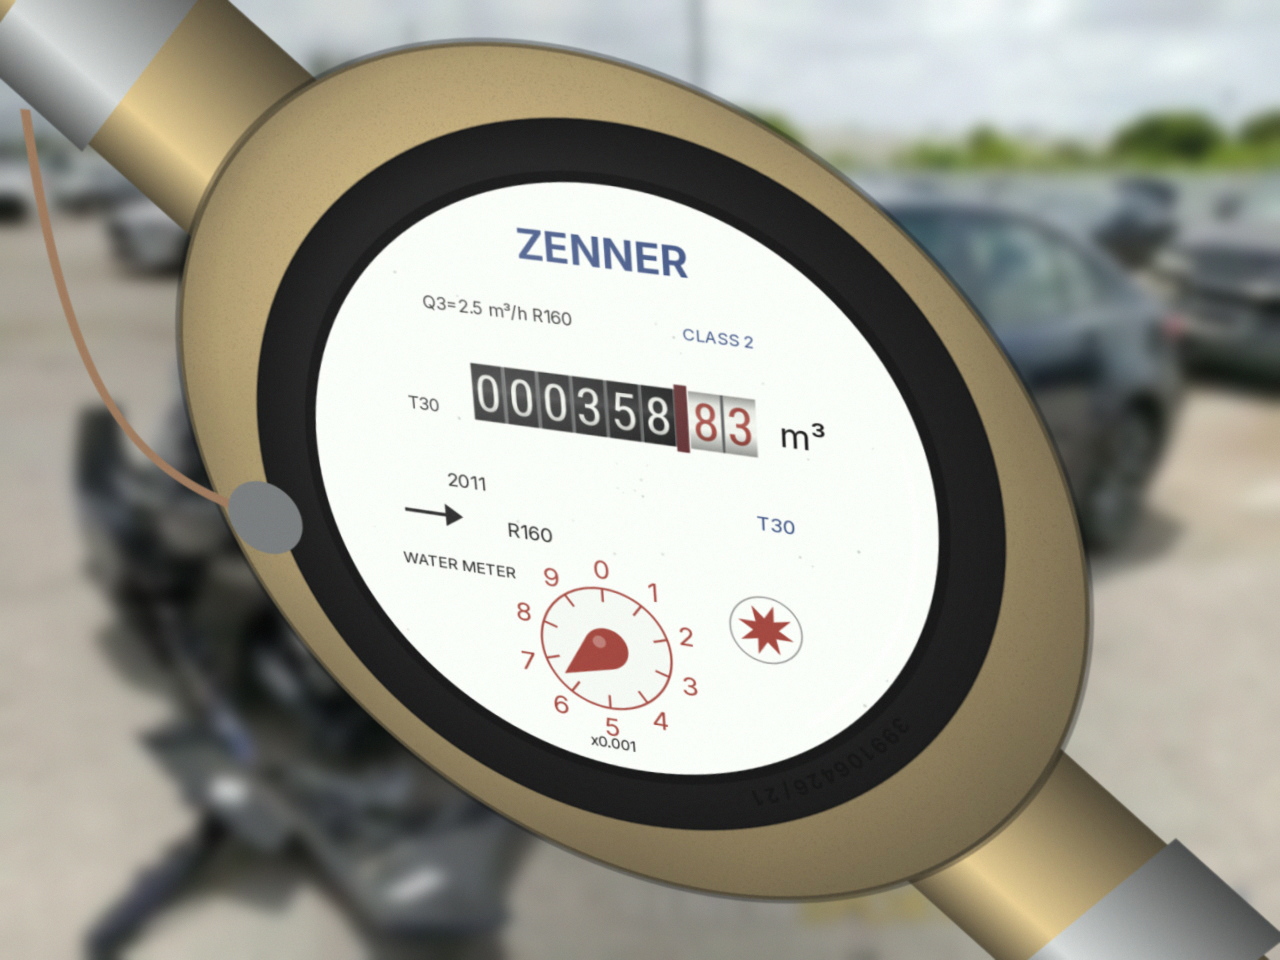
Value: 358.836 m³
